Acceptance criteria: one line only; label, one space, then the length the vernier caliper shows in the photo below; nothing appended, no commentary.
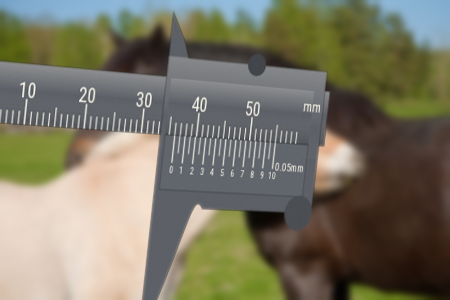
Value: 36.0 mm
